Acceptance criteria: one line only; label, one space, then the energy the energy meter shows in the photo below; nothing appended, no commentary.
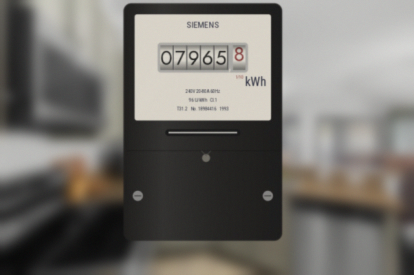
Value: 7965.8 kWh
